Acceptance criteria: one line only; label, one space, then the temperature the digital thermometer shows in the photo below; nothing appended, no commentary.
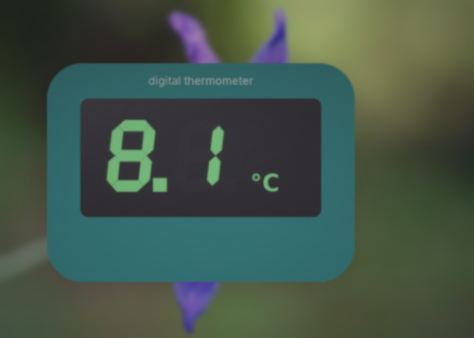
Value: 8.1 °C
